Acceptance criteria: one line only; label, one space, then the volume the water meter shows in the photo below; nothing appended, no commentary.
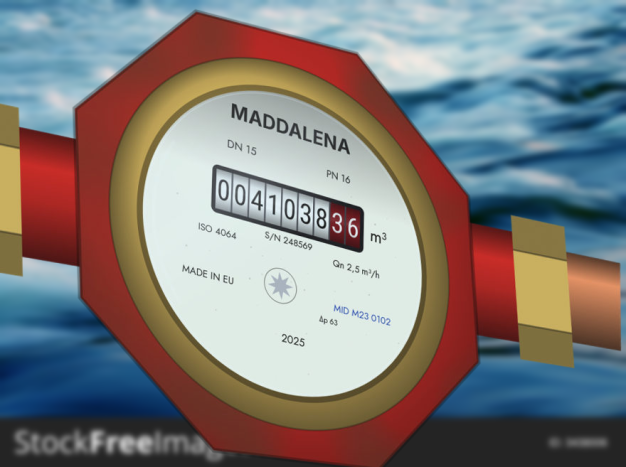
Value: 41038.36 m³
